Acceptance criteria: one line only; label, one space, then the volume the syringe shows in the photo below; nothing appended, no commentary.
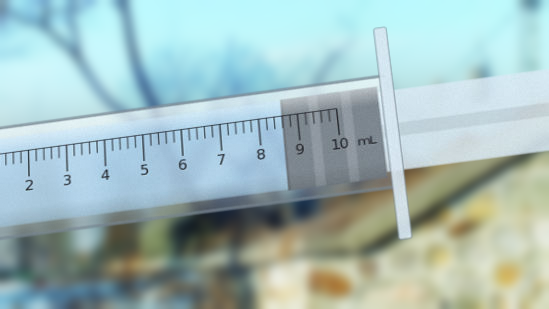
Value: 8.6 mL
